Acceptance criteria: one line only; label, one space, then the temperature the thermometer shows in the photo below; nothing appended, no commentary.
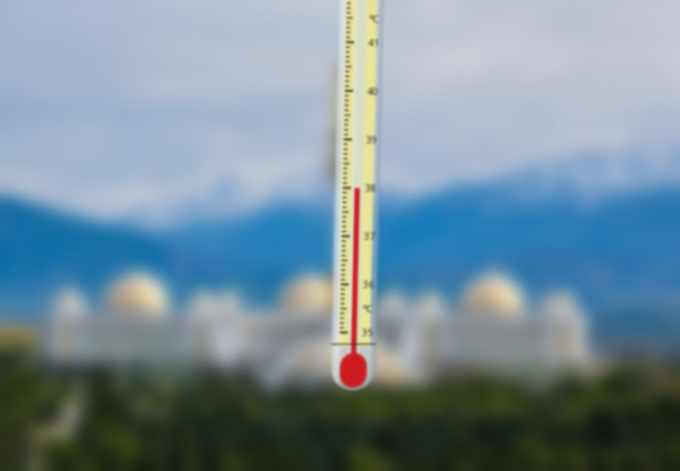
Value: 38 °C
